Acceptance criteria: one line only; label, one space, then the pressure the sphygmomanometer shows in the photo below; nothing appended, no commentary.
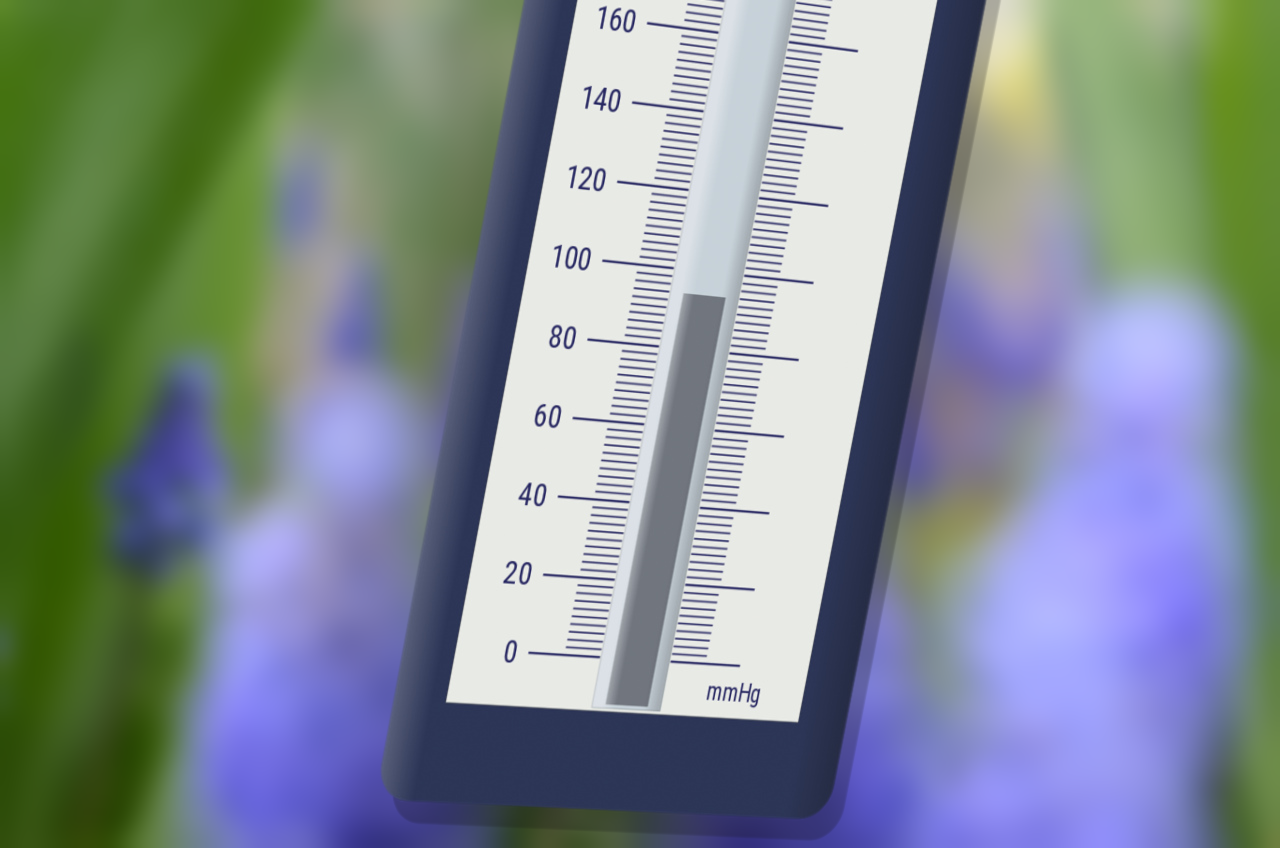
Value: 94 mmHg
